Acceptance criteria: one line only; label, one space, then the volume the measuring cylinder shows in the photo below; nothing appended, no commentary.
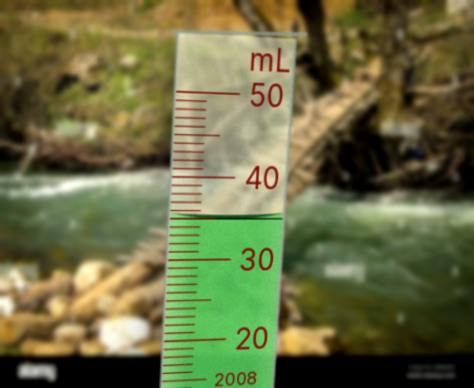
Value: 35 mL
